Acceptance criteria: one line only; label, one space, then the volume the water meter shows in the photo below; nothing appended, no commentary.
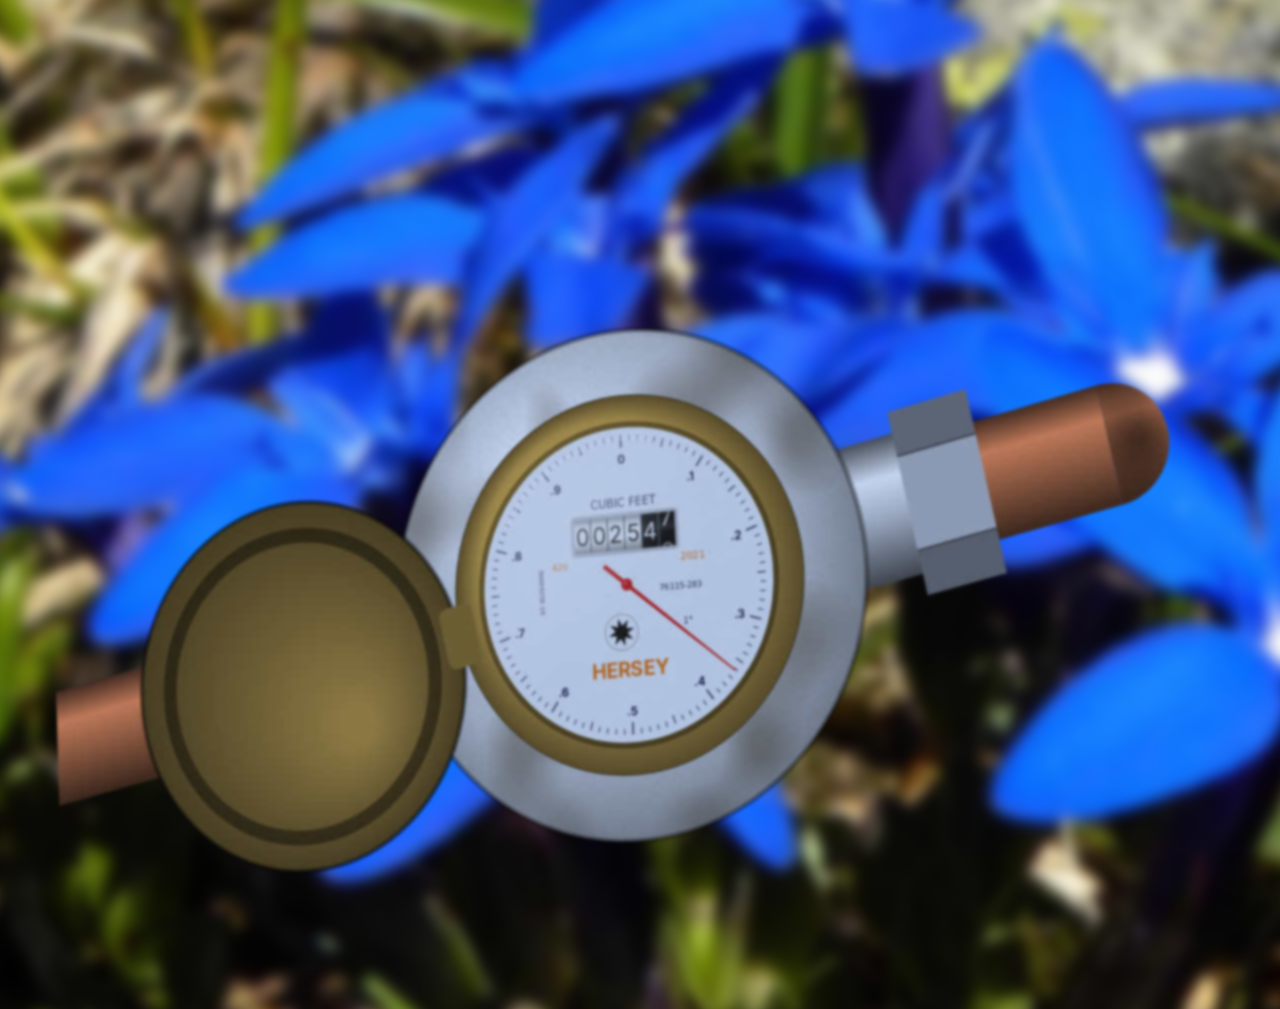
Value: 2547.36 ft³
